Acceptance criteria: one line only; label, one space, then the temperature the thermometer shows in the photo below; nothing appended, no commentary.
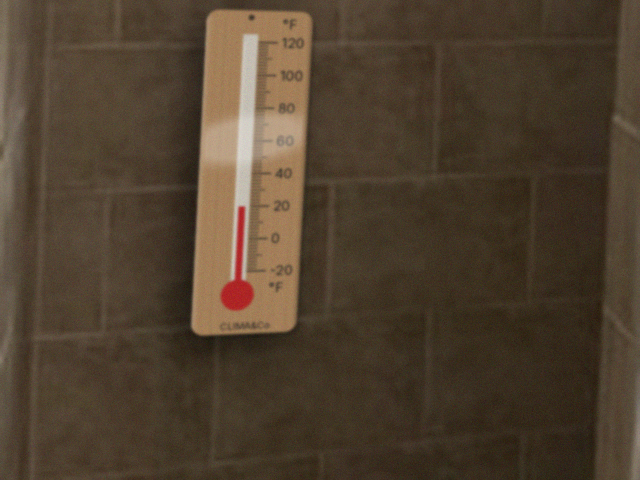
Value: 20 °F
